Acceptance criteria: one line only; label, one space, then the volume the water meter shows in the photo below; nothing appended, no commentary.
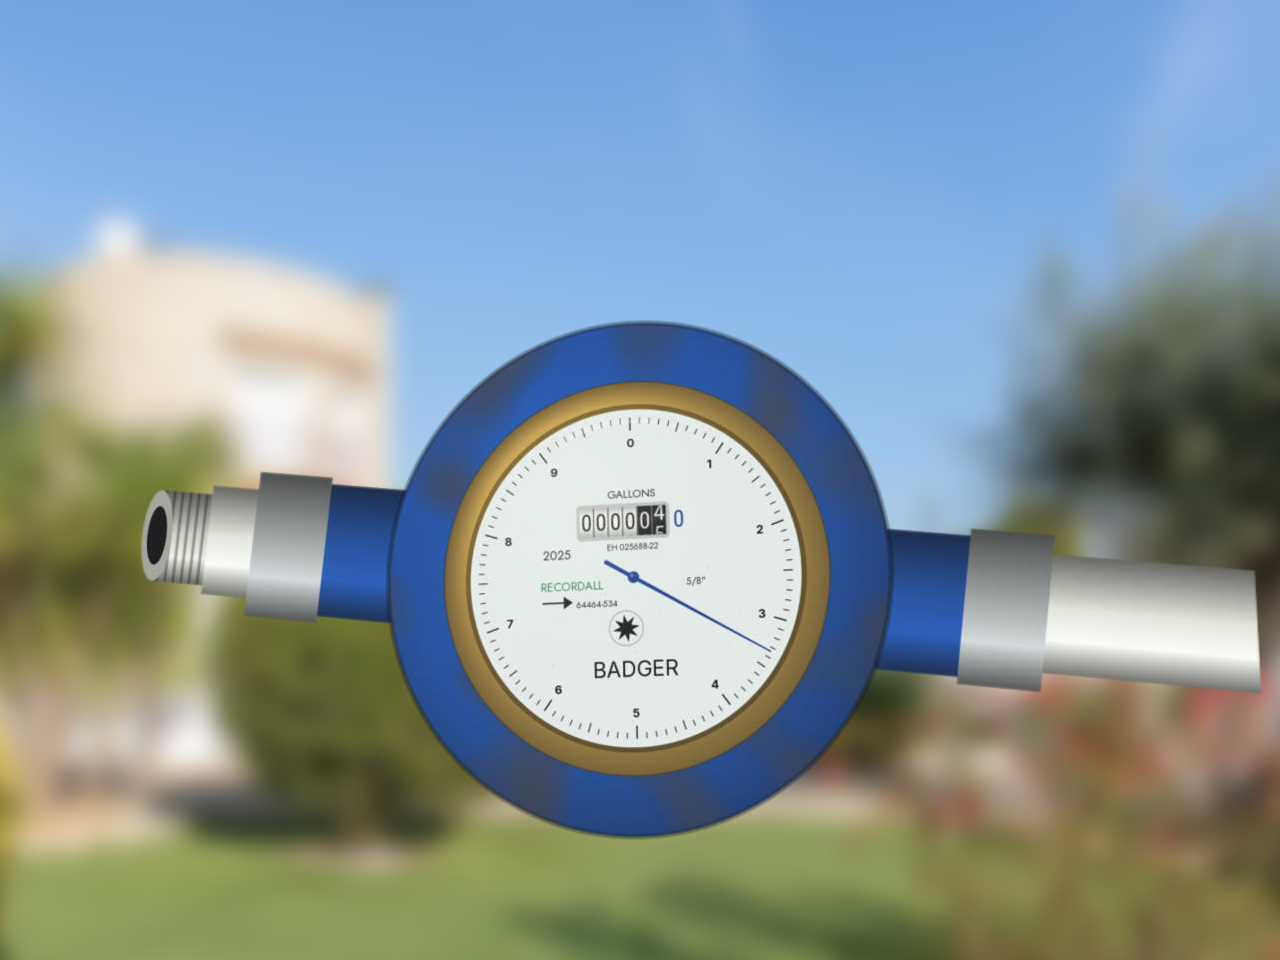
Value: 43.3 gal
